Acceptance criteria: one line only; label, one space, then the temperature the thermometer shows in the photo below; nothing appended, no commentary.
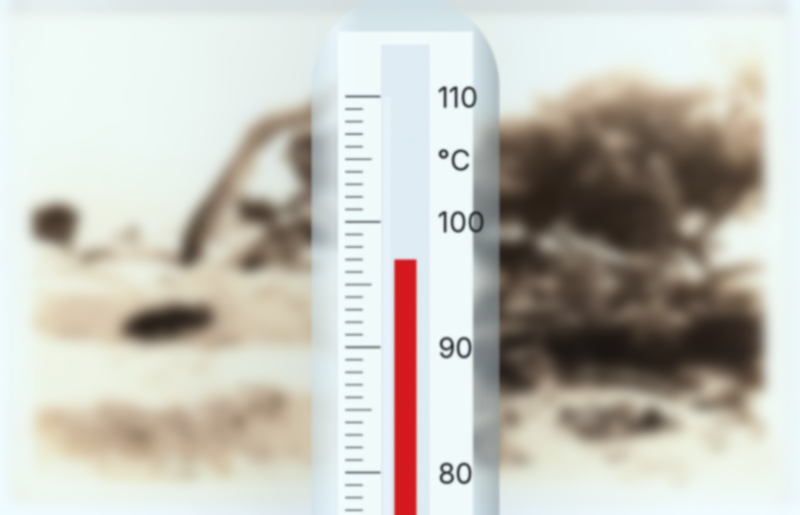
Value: 97 °C
